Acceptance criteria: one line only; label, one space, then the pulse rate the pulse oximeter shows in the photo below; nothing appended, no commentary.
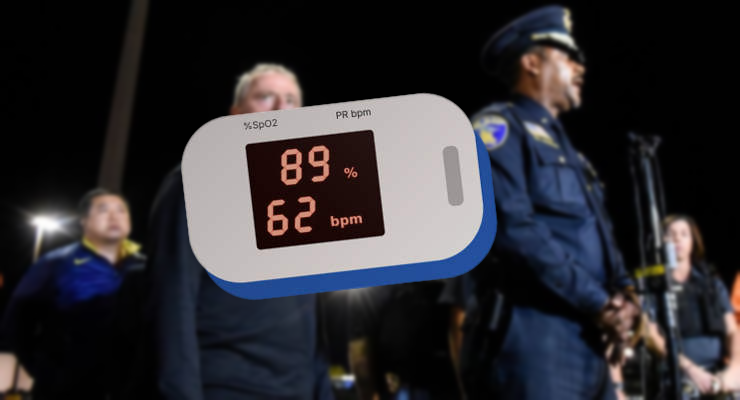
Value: 62 bpm
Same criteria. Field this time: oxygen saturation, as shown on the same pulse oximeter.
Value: 89 %
